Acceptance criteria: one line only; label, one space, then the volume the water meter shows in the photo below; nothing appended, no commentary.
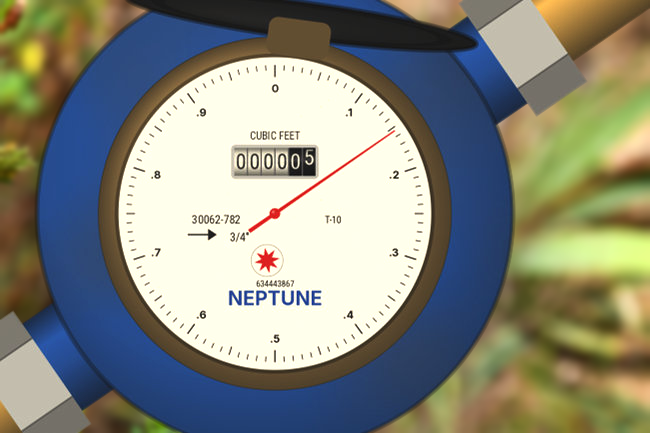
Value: 5.15 ft³
